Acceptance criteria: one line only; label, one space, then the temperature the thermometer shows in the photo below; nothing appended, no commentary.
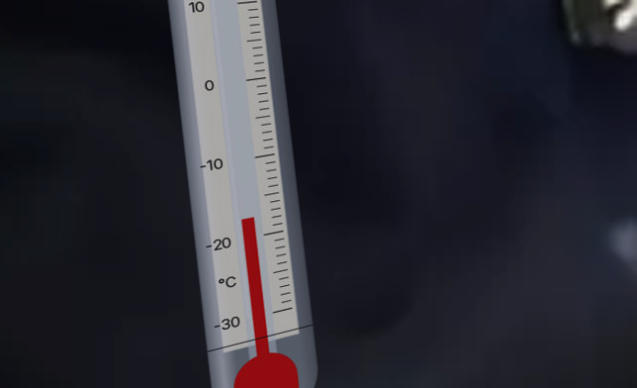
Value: -17.5 °C
